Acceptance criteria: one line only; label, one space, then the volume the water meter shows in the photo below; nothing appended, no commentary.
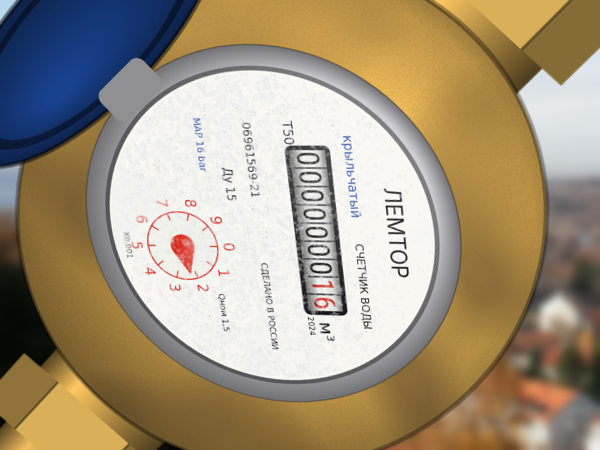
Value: 0.162 m³
